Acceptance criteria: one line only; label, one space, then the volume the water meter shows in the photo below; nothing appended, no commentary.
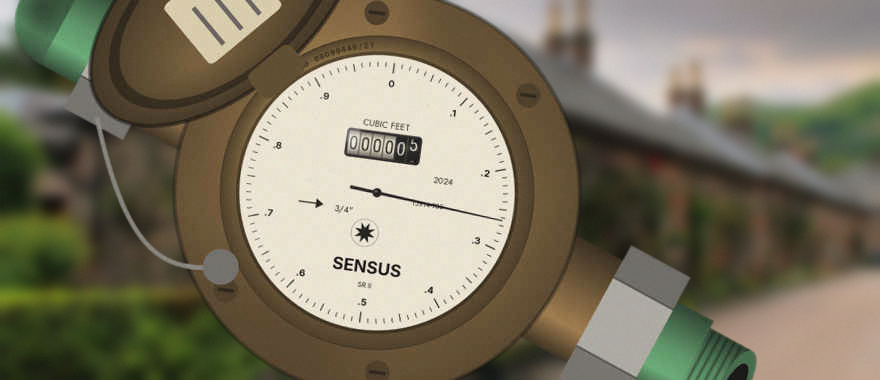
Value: 5.26 ft³
